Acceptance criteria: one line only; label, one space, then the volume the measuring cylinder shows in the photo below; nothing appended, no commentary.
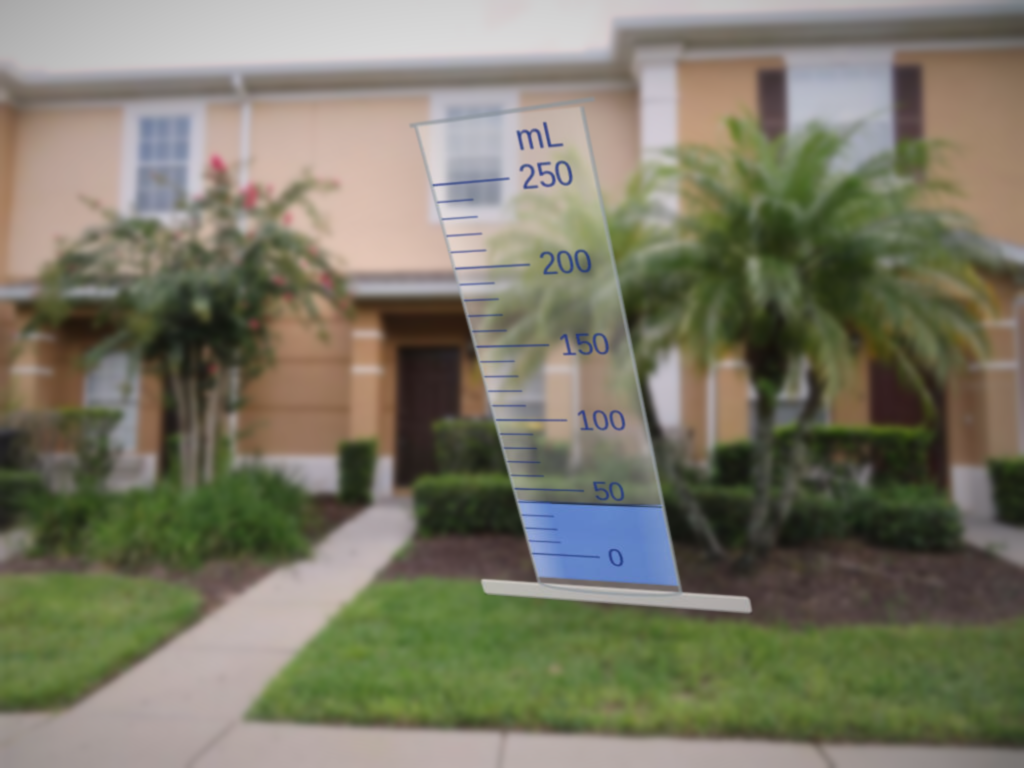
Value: 40 mL
